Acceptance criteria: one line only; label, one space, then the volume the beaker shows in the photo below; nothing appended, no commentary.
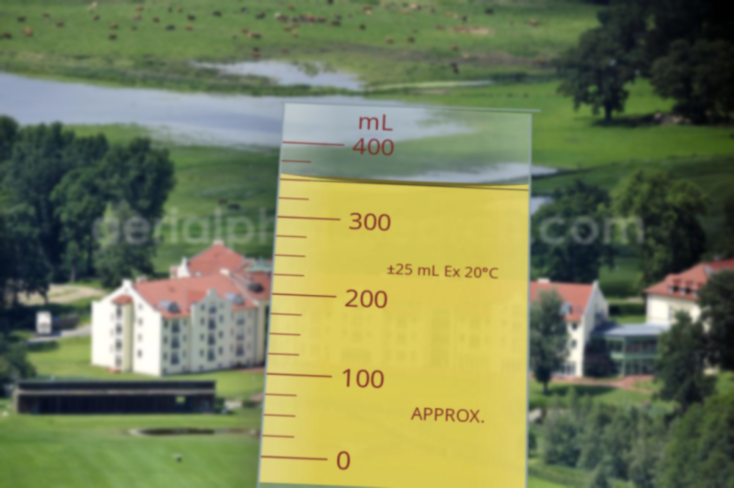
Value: 350 mL
